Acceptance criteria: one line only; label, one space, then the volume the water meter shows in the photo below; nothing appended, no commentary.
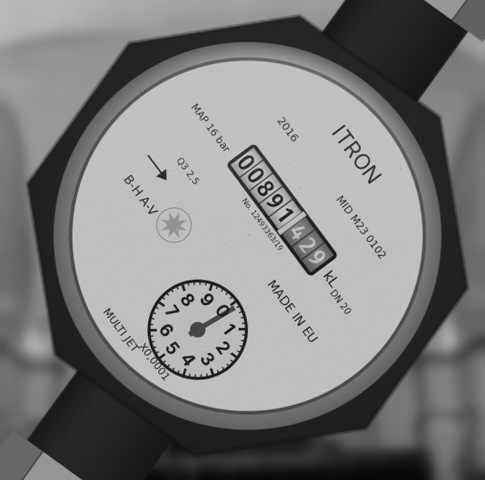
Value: 891.4290 kL
